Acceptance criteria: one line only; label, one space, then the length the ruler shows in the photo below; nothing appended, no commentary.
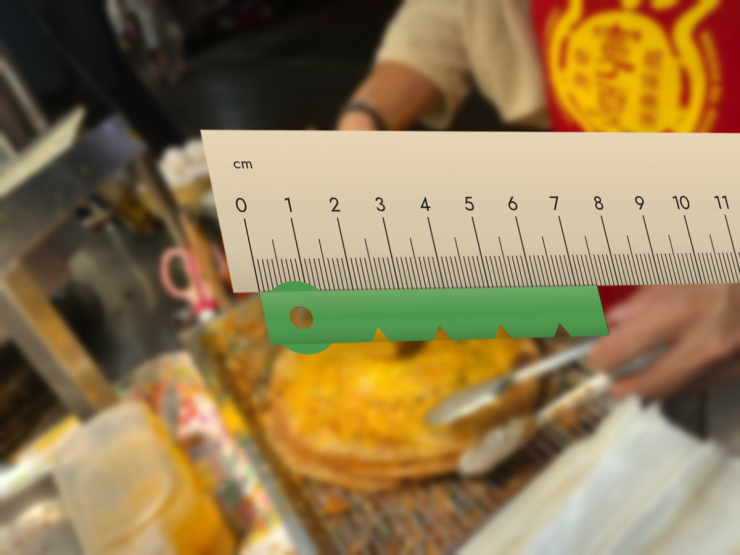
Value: 7.5 cm
